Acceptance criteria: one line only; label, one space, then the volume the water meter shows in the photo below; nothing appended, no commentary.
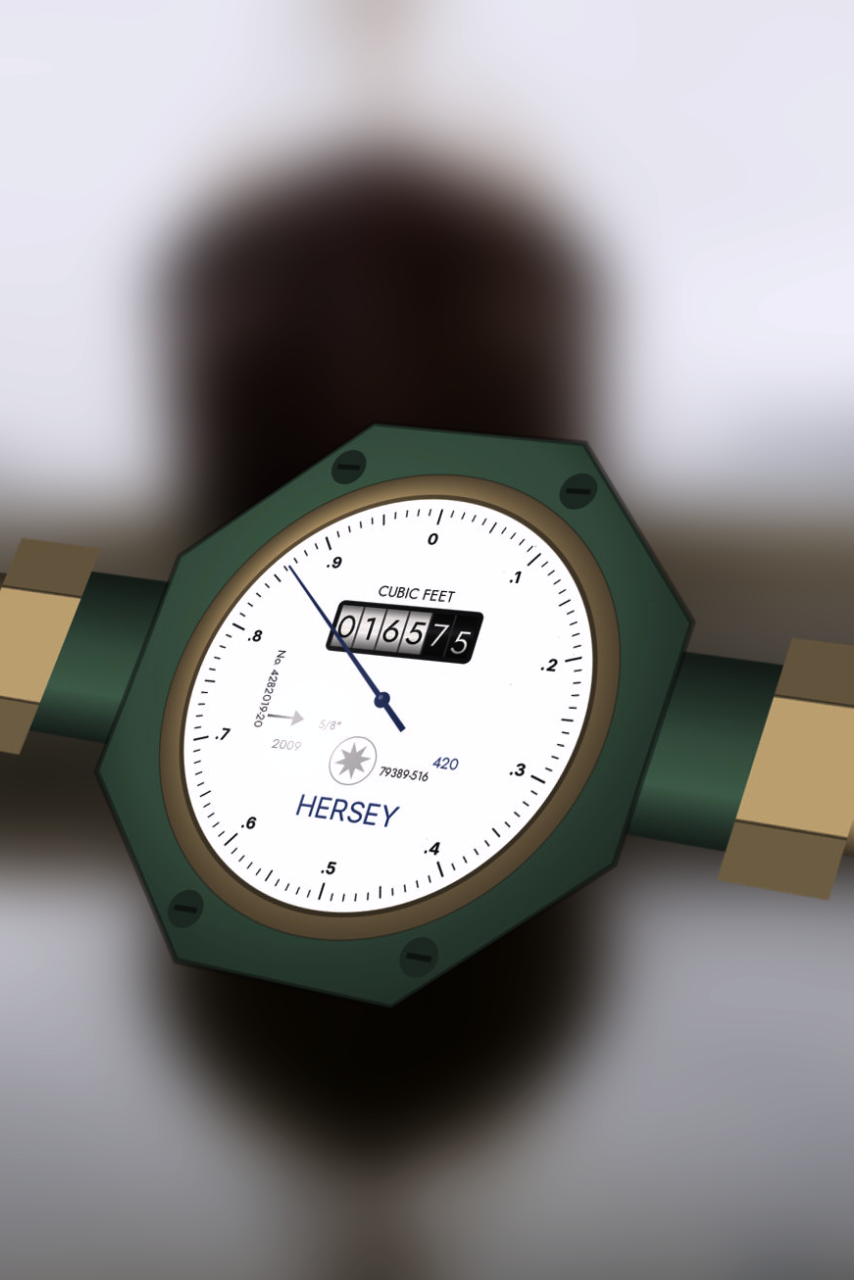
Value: 16574.86 ft³
